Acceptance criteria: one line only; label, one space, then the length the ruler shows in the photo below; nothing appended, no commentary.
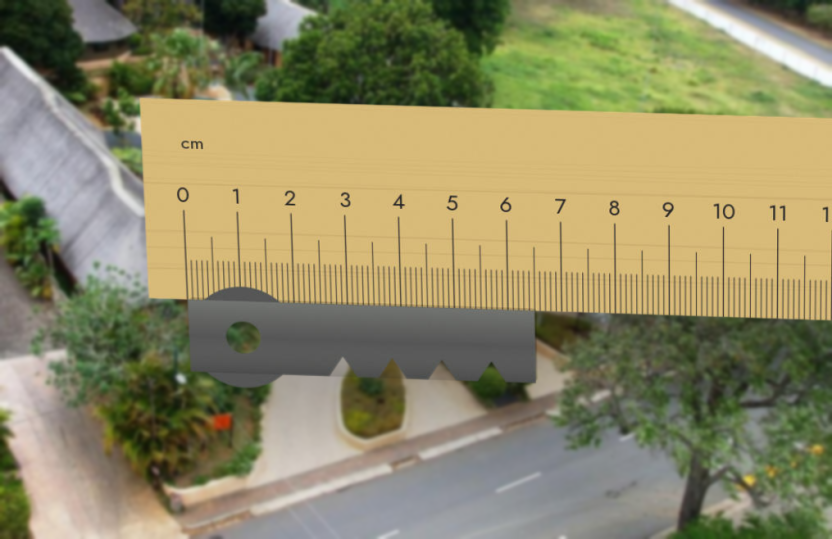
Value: 6.5 cm
